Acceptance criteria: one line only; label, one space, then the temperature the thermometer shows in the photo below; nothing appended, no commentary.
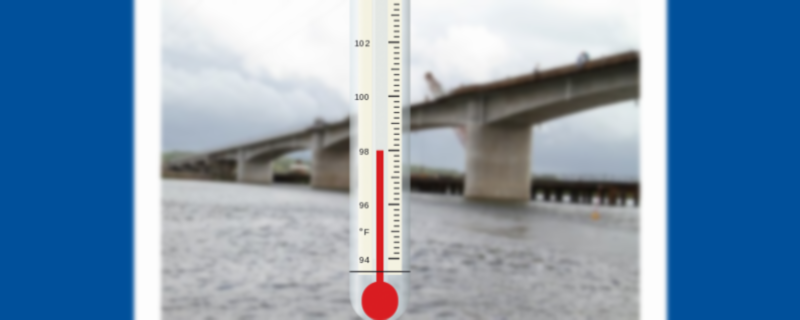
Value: 98 °F
